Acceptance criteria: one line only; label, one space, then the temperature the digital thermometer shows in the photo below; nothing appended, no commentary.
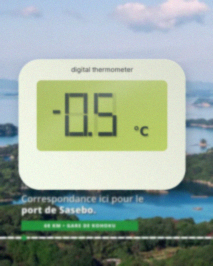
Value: -0.5 °C
